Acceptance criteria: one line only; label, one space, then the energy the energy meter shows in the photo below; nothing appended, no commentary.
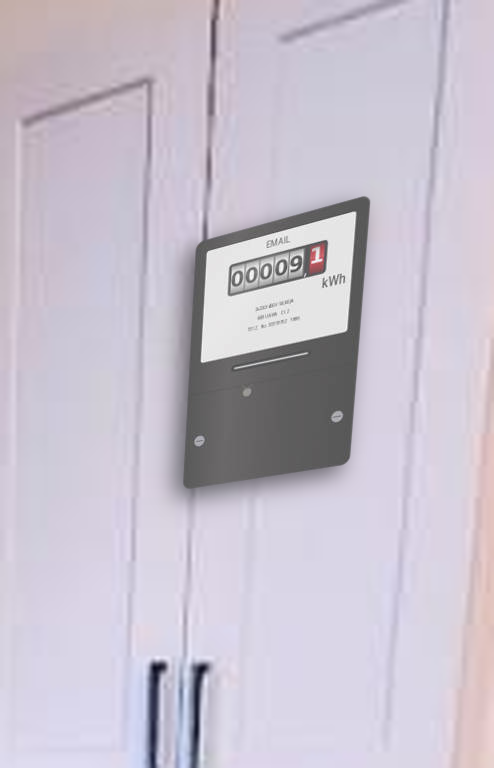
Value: 9.1 kWh
